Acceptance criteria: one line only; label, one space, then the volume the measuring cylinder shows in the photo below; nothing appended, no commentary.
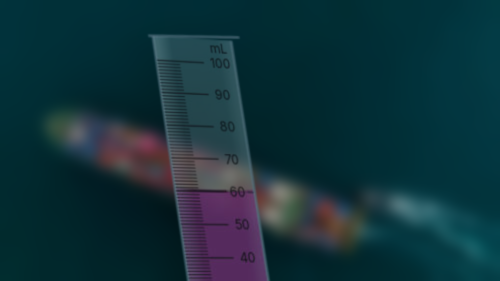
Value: 60 mL
